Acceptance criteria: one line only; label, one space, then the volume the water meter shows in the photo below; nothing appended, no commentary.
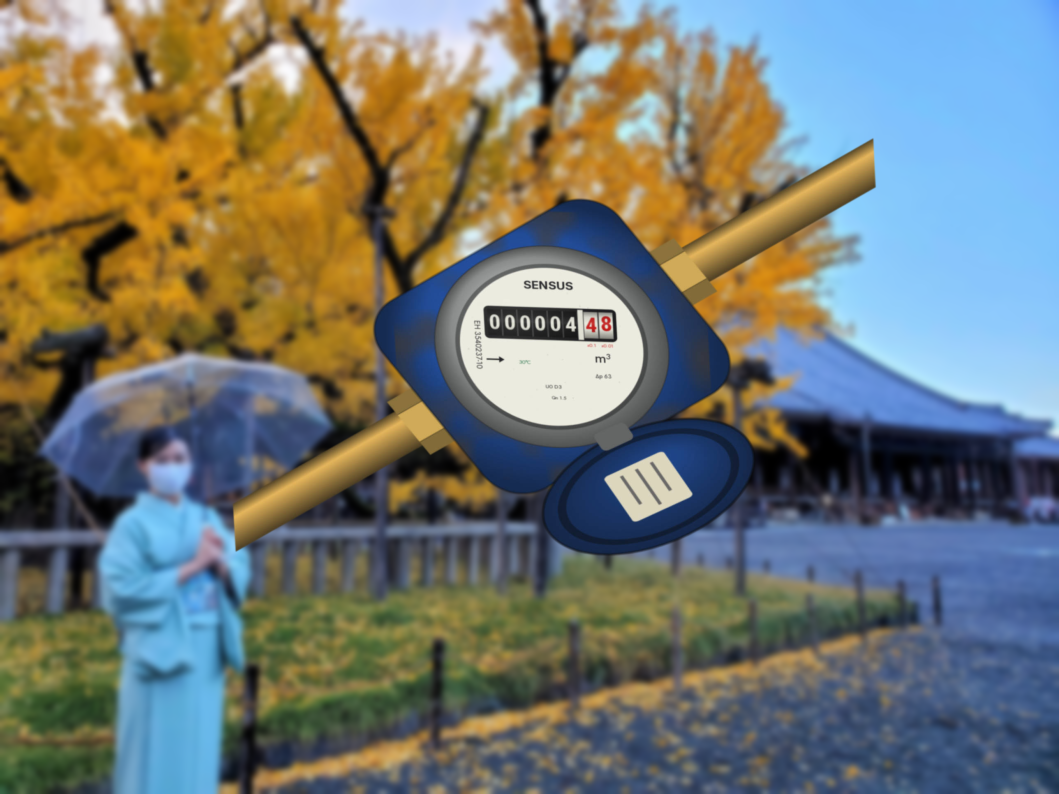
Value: 4.48 m³
